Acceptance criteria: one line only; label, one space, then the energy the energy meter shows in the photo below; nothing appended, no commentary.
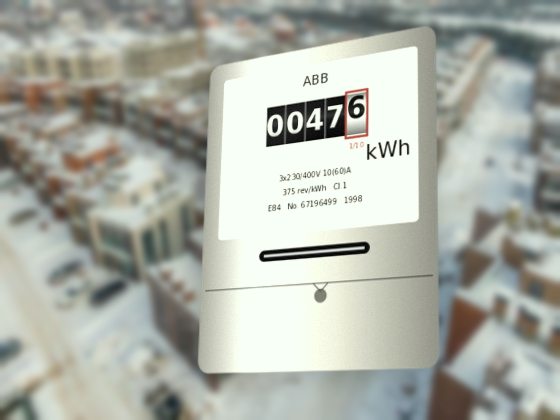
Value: 47.6 kWh
